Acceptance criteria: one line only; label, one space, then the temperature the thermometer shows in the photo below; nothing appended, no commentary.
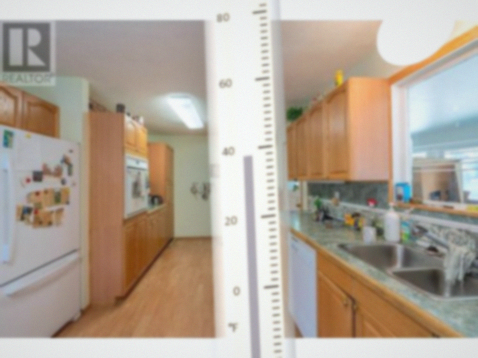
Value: 38 °F
